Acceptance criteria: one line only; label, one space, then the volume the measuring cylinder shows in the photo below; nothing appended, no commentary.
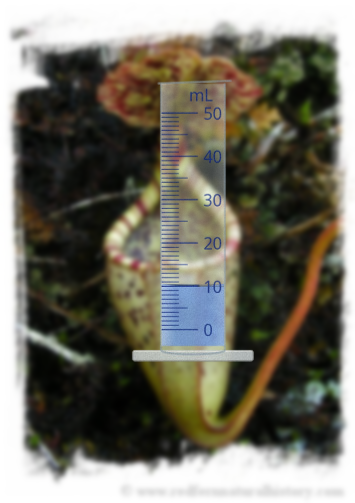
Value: 10 mL
